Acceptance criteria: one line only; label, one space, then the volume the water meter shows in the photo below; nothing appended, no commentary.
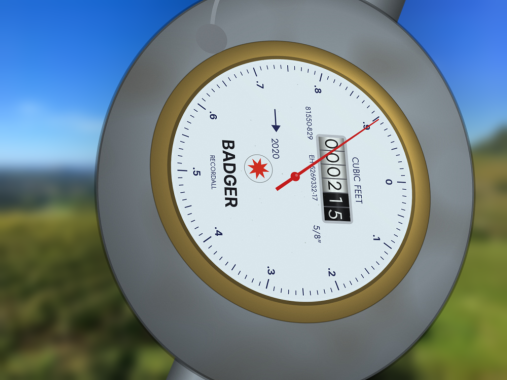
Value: 214.90 ft³
